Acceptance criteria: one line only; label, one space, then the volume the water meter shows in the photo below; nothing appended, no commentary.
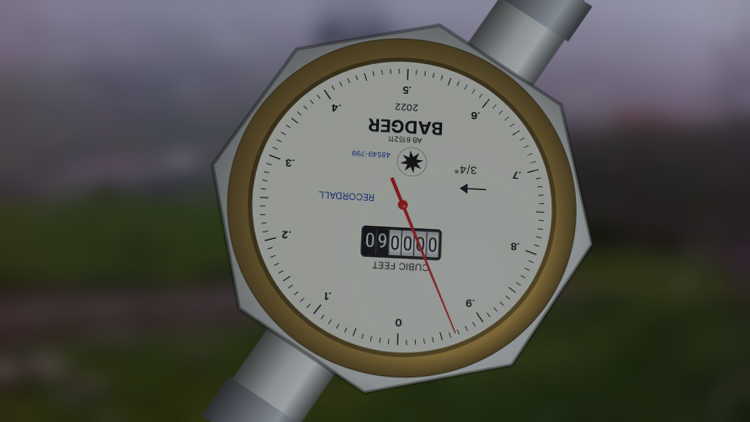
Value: 59.93 ft³
